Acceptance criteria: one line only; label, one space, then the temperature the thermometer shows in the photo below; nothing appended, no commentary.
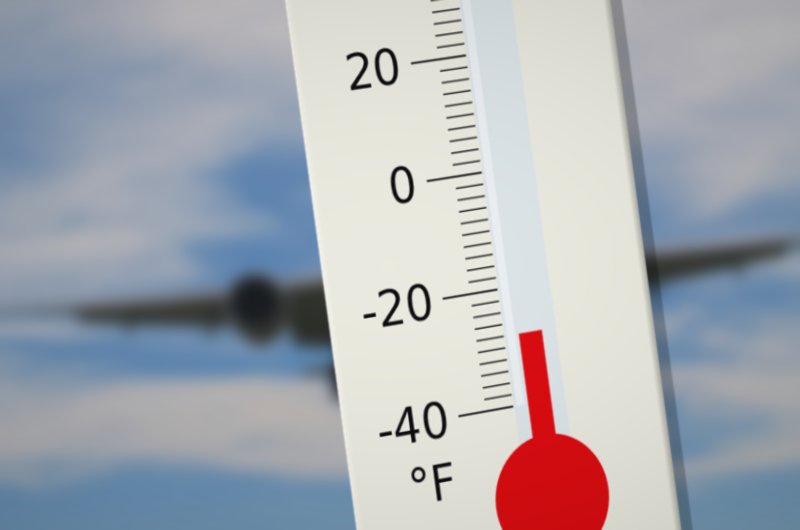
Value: -28 °F
